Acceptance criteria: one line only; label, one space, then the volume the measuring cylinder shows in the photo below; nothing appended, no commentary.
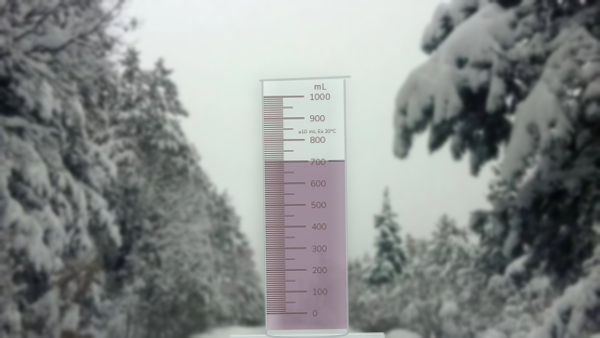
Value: 700 mL
